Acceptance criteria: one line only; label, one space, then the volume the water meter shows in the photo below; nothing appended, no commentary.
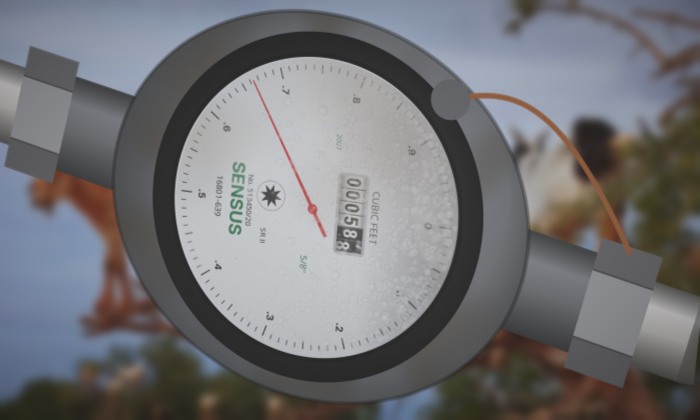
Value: 587.66 ft³
